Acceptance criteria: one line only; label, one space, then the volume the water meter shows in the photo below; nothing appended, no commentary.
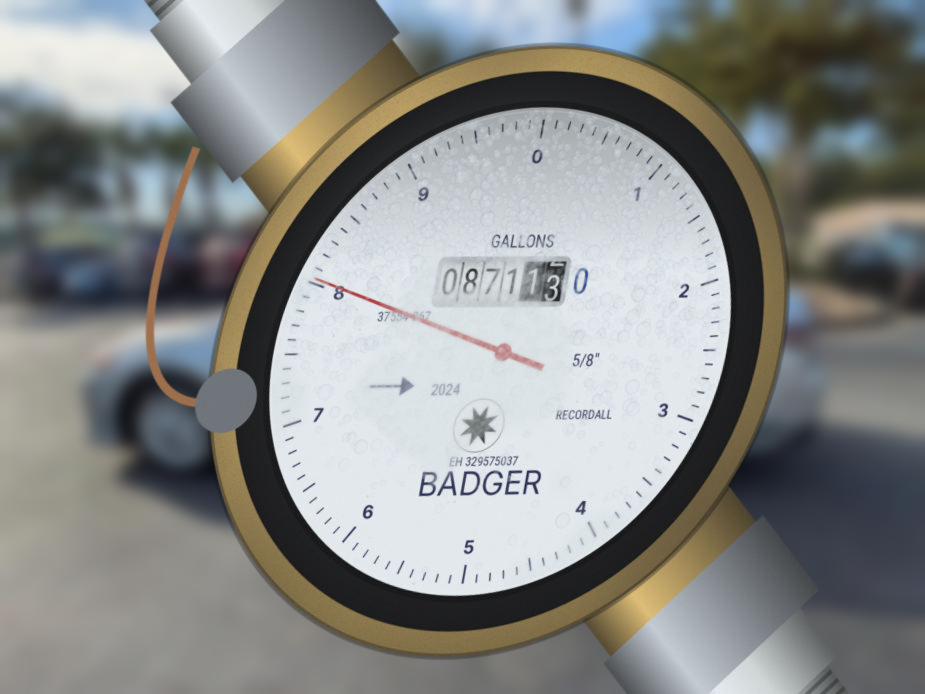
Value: 871128.0 gal
